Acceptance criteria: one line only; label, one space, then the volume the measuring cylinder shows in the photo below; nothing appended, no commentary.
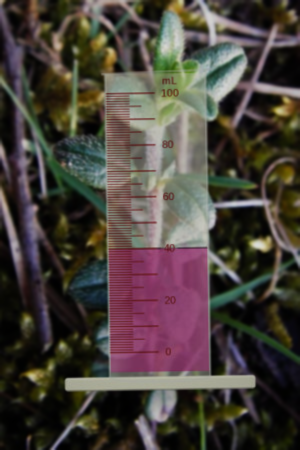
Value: 40 mL
